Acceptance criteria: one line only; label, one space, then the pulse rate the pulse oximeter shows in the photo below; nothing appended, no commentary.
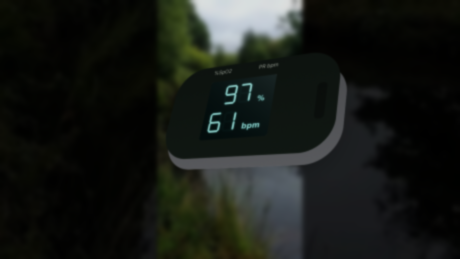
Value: 61 bpm
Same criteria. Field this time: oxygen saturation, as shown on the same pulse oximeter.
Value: 97 %
